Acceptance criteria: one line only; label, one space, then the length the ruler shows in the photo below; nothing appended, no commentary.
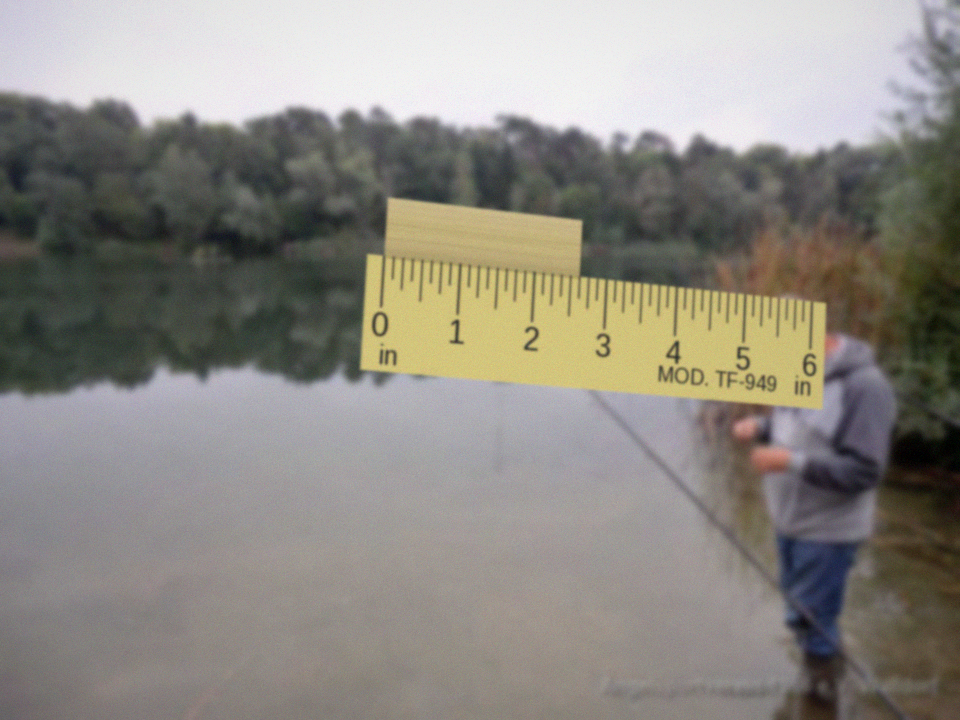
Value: 2.625 in
